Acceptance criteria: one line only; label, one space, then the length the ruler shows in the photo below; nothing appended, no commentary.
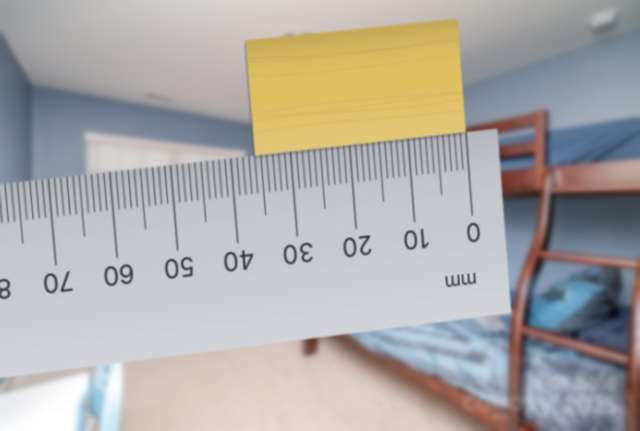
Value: 36 mm
